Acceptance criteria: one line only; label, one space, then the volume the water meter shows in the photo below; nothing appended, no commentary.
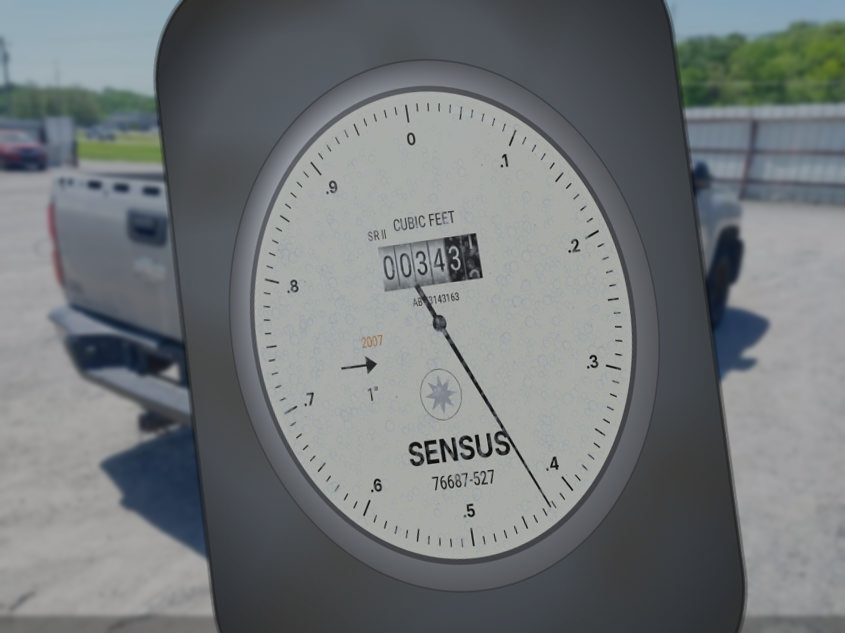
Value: 3431.42 ft³
